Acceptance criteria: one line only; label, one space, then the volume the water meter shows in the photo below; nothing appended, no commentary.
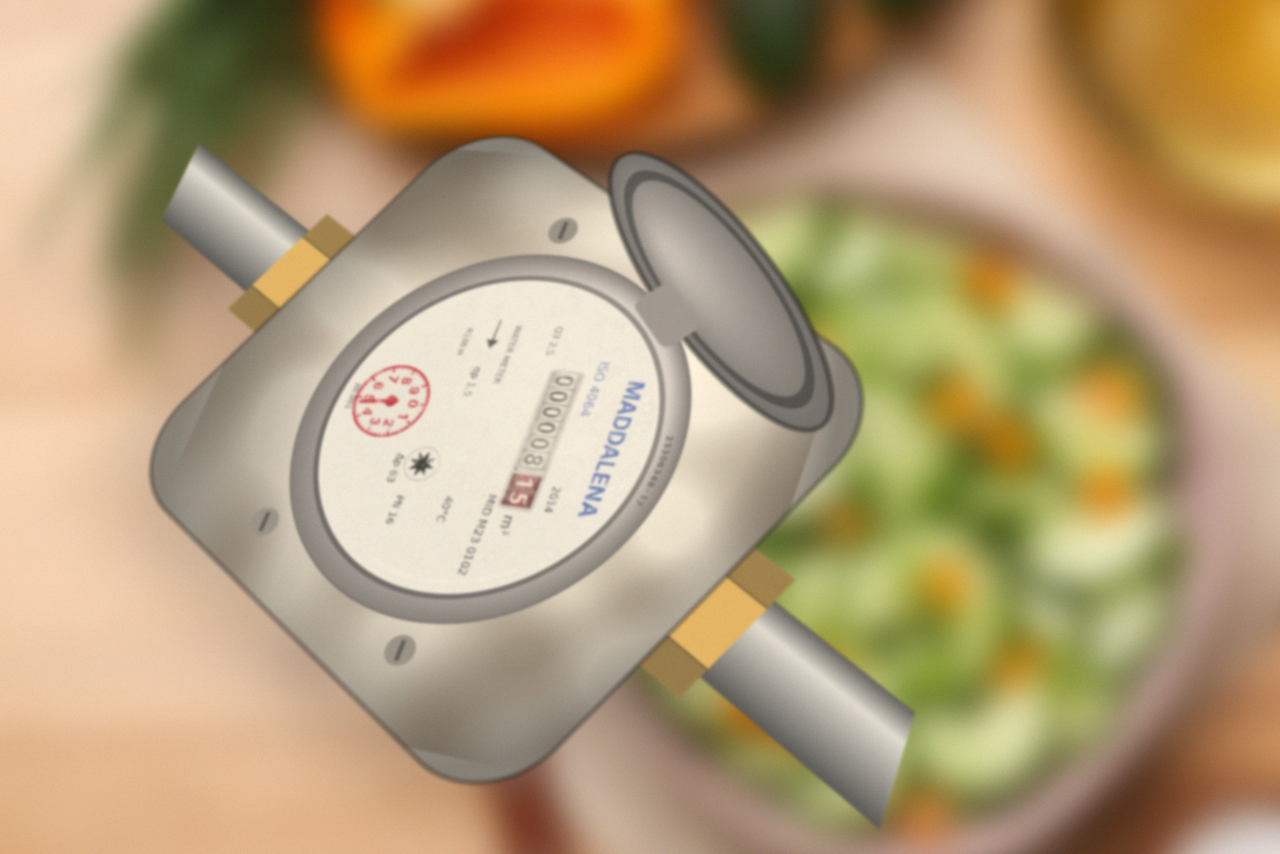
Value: 8.154 m³
